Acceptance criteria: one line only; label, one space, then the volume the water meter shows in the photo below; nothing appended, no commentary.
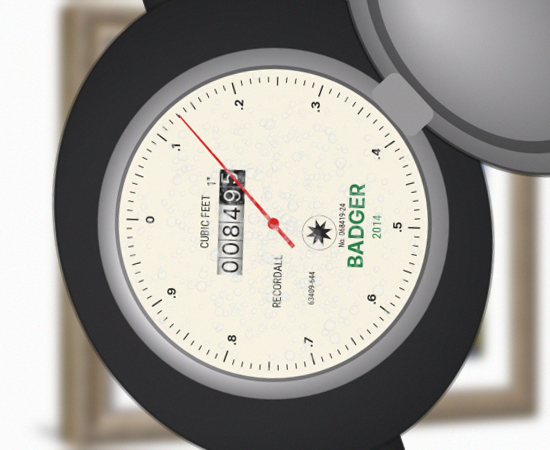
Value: 8495.13 ft³
